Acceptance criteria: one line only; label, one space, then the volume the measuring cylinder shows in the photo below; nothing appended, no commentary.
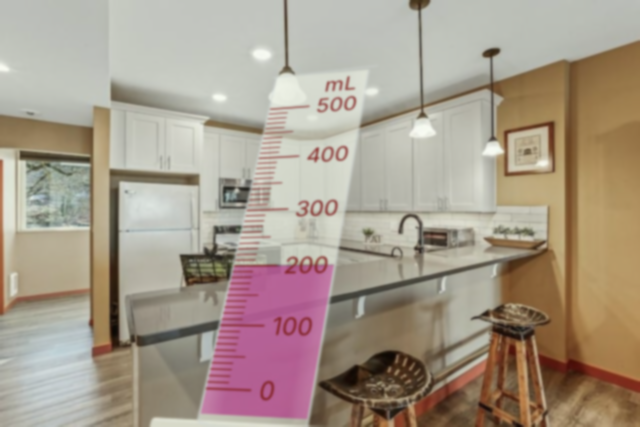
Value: 200 mL
